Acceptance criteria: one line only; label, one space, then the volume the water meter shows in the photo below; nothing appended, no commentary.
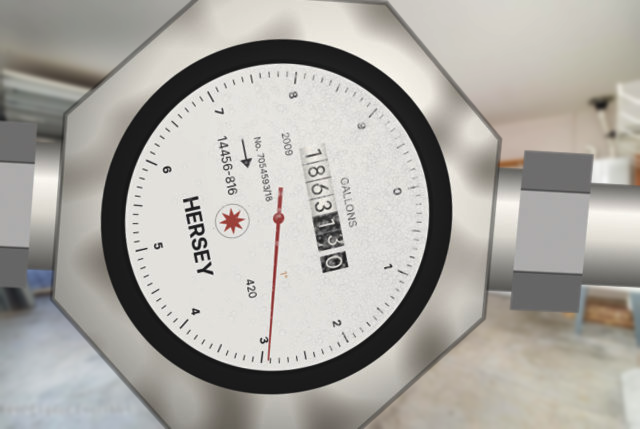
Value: 1863132.9 gal
